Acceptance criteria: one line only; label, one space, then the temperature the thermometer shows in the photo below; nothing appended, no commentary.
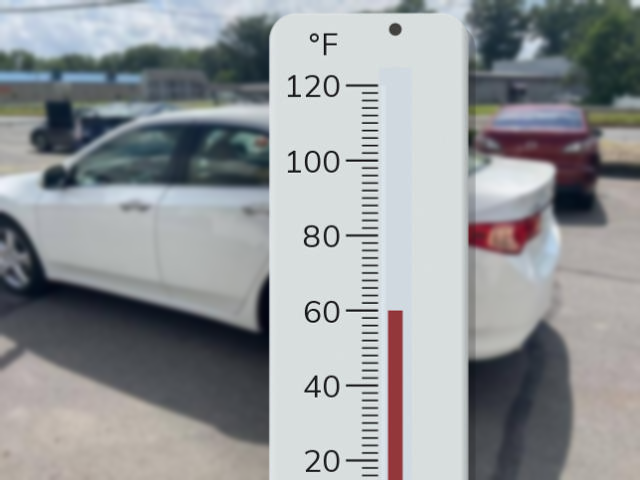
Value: 60 °F
